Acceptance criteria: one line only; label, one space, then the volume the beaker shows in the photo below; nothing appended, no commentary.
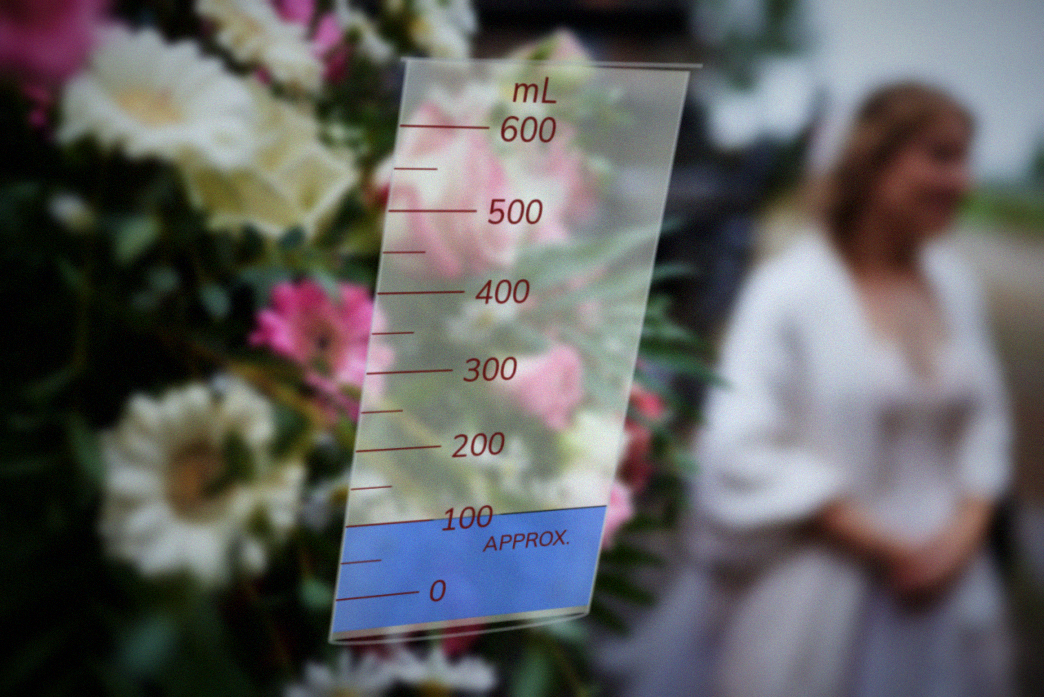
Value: 100 mL
